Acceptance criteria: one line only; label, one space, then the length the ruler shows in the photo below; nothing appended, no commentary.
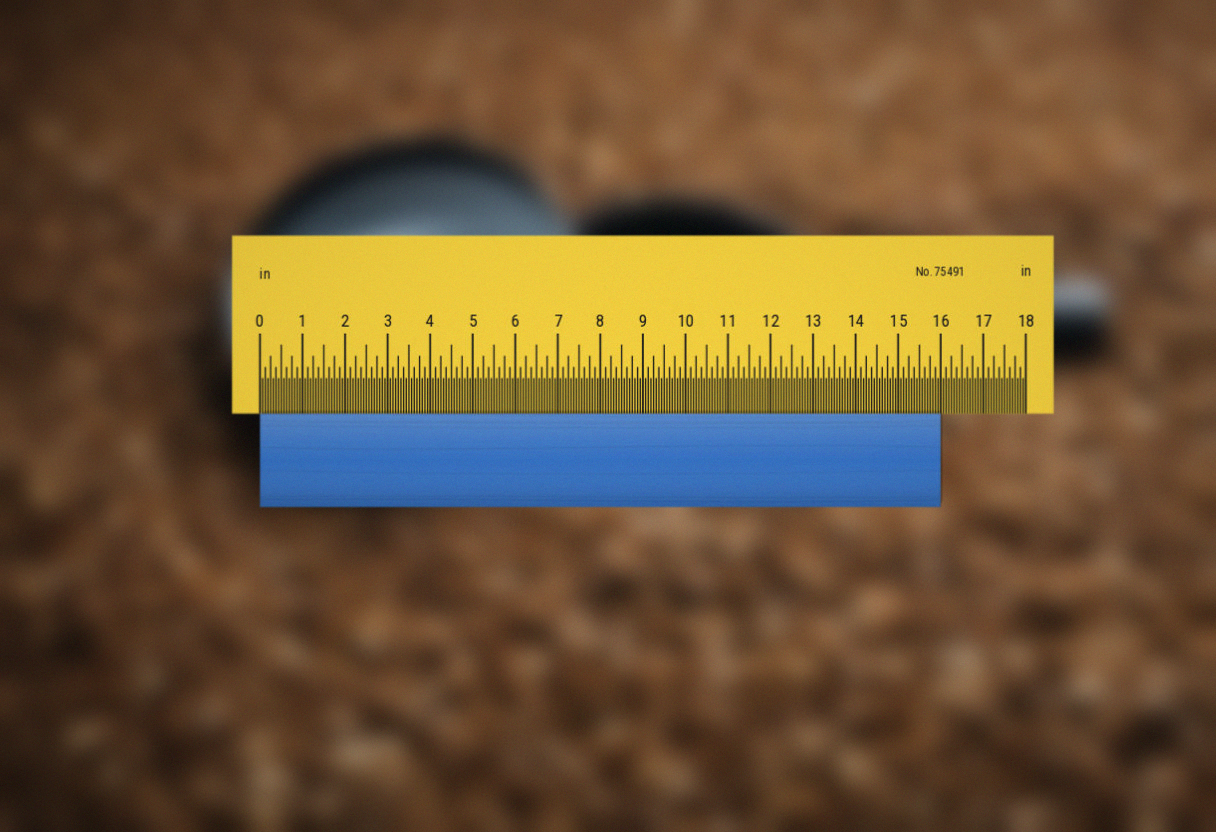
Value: 16 in
